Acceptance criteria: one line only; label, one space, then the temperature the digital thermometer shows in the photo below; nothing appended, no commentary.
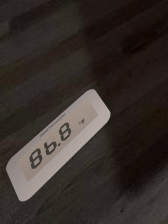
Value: 86.8 °F
